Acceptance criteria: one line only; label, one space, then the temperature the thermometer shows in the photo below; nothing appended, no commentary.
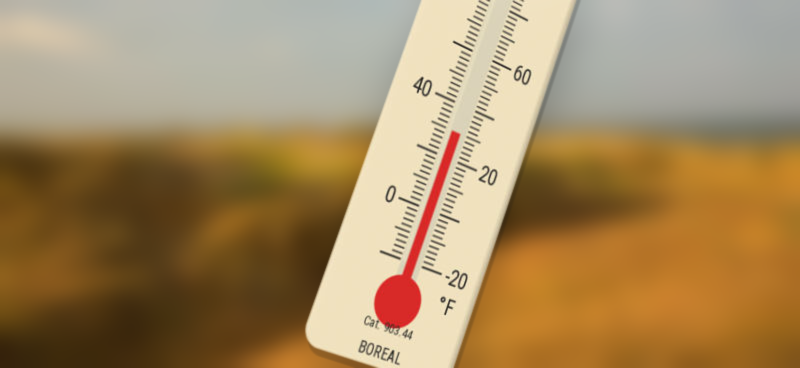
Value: 30 °F
